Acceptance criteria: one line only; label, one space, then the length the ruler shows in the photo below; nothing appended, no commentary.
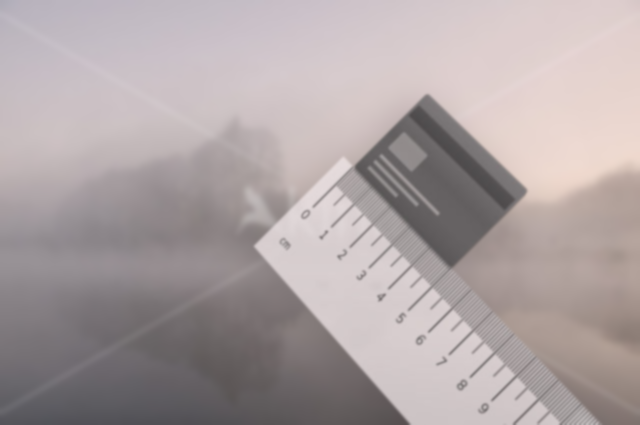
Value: 5 cm
